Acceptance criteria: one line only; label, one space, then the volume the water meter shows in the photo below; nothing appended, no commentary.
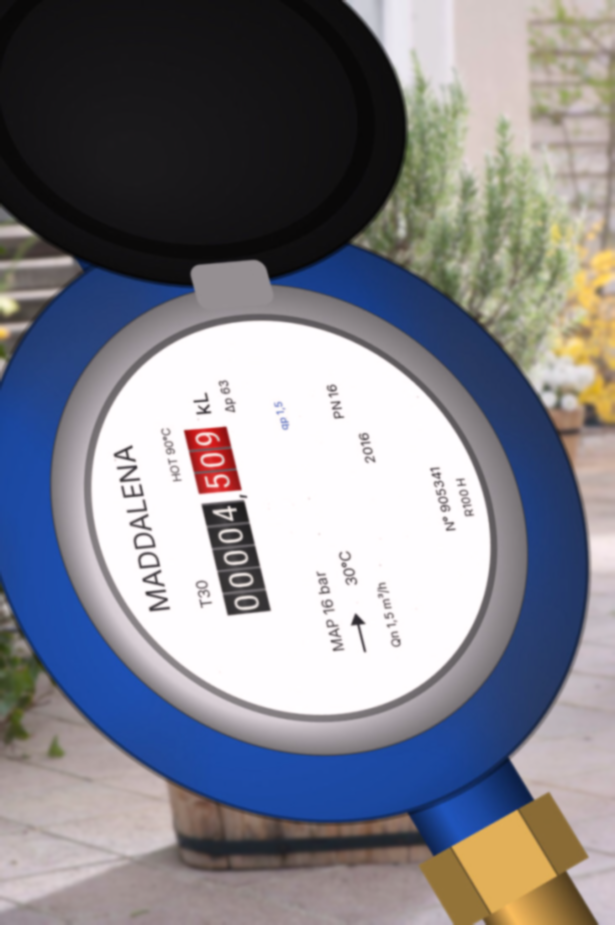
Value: 4.509 kL
